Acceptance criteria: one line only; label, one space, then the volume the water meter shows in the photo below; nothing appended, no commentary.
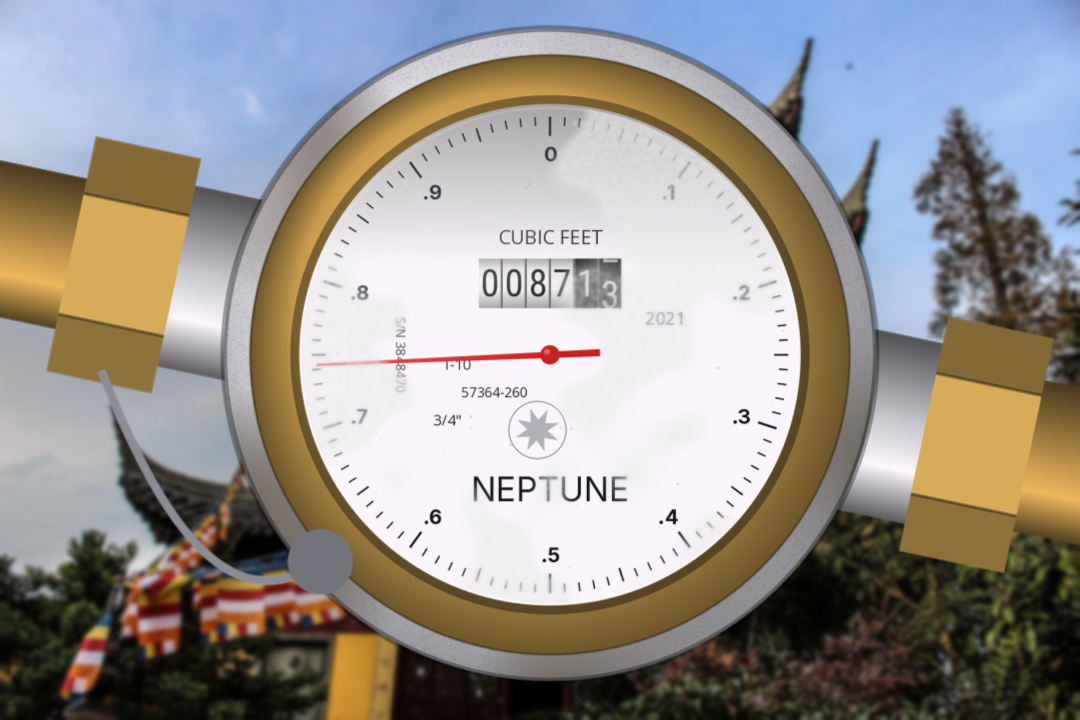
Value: 8712.74 ft³
